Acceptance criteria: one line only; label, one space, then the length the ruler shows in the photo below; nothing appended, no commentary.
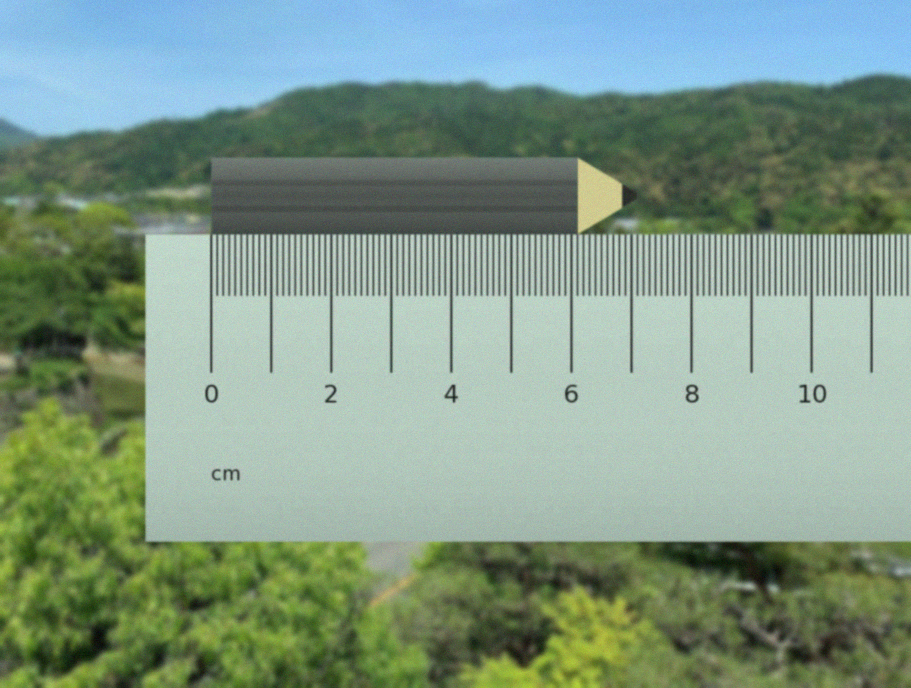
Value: 7.1 cm
